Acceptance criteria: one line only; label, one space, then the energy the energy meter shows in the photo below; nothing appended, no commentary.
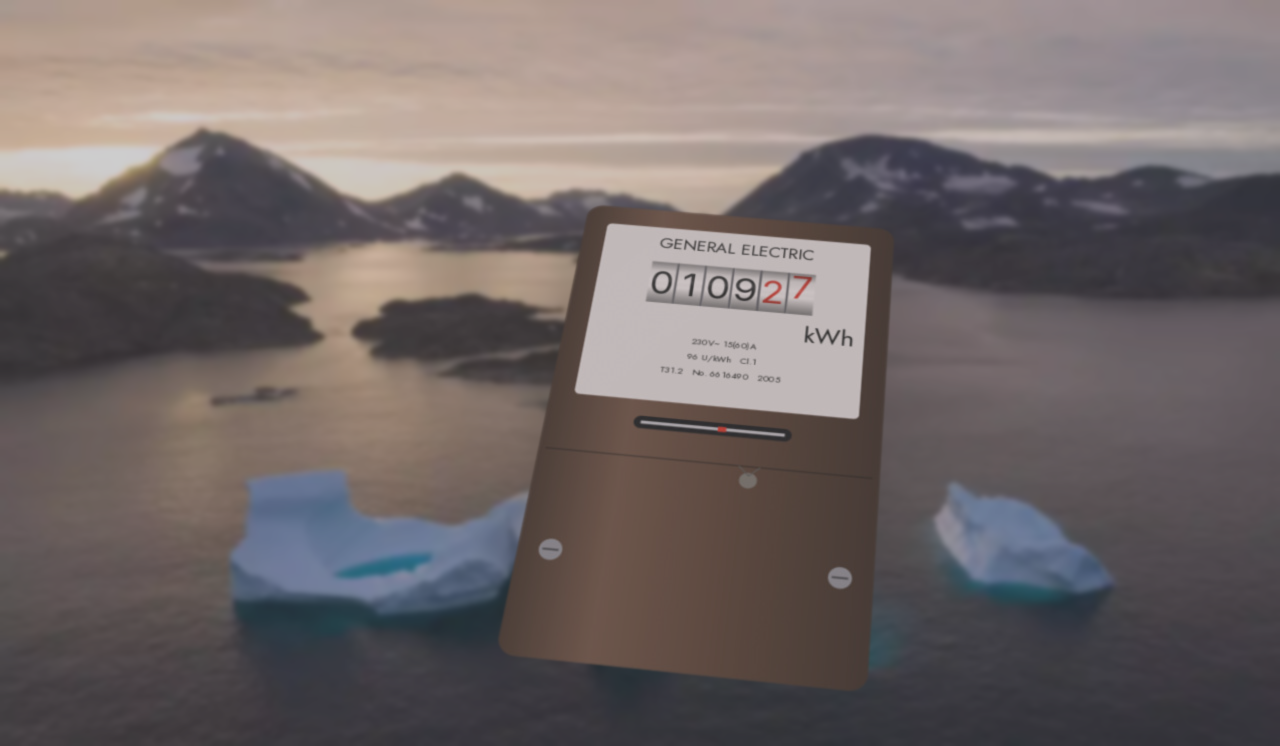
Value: 109.27 kWh
